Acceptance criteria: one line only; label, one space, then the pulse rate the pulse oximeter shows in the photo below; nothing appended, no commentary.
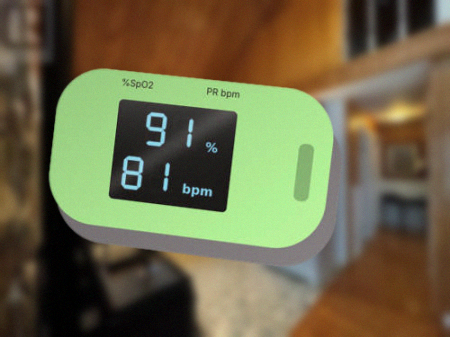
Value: 81 bpm
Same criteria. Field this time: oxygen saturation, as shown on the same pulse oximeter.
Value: 91 %
